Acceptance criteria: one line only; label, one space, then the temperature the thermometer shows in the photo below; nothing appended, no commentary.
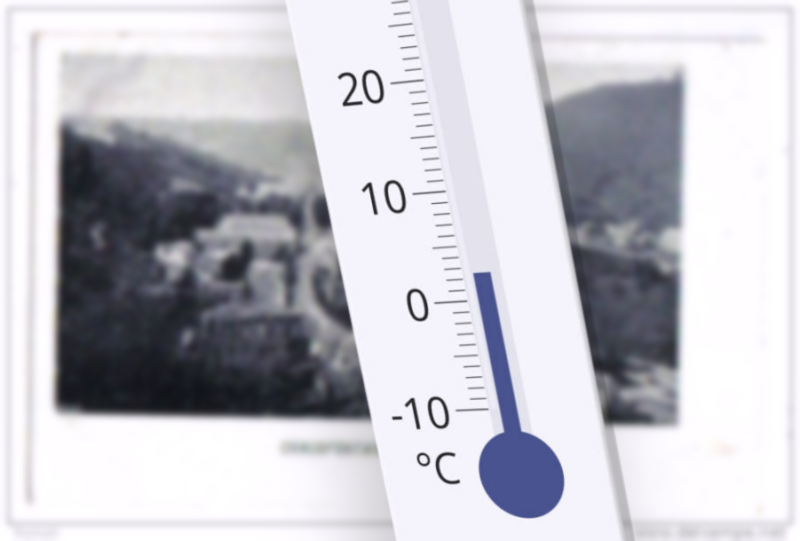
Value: 2.5 °C
